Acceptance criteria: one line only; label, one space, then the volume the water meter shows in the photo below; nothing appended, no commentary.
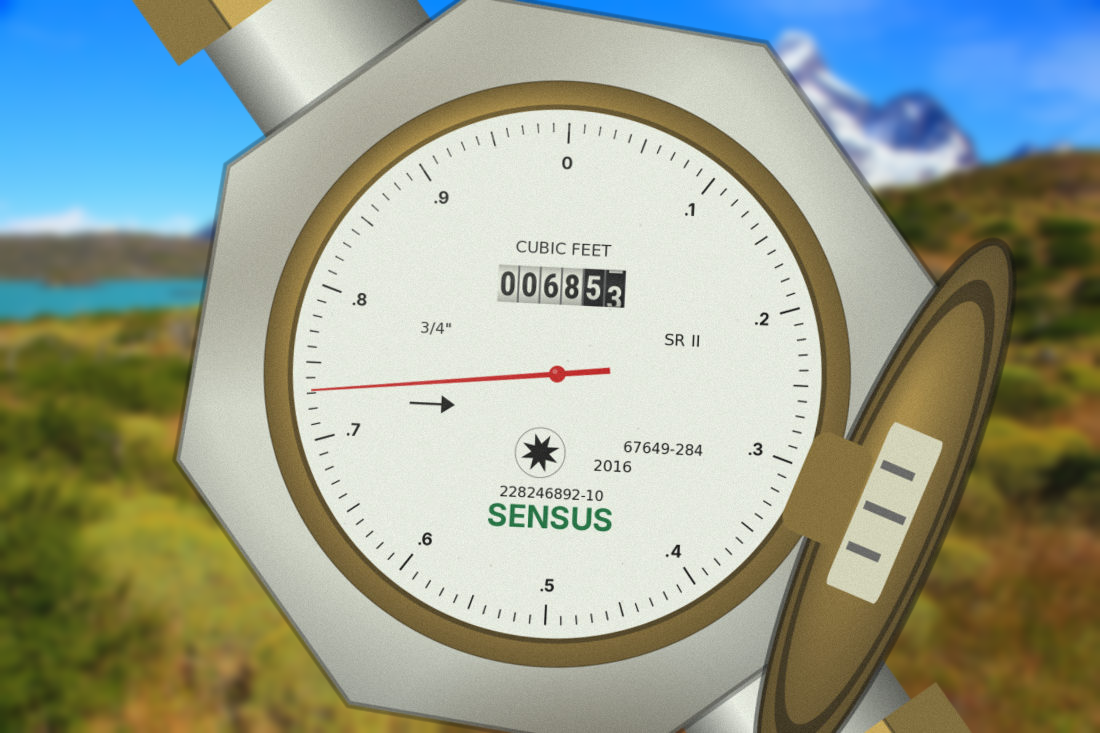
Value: 6852.73 ft³
